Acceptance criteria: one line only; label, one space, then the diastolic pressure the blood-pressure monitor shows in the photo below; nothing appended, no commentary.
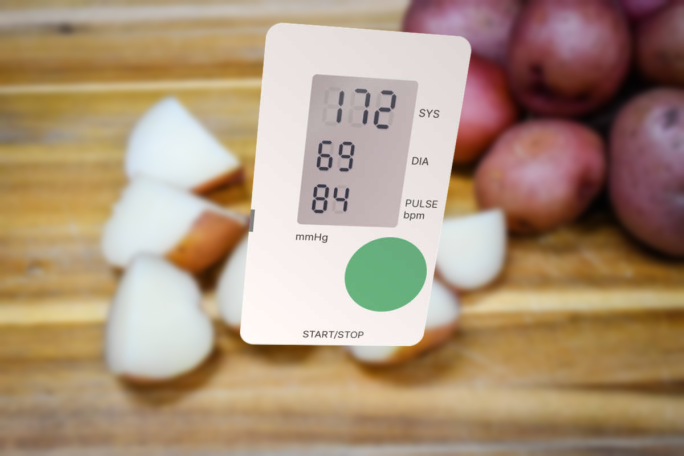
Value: 69 mmHg
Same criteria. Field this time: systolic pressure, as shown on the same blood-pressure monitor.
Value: 172 mmHg
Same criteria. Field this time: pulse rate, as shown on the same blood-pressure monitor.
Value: 84 bpm
